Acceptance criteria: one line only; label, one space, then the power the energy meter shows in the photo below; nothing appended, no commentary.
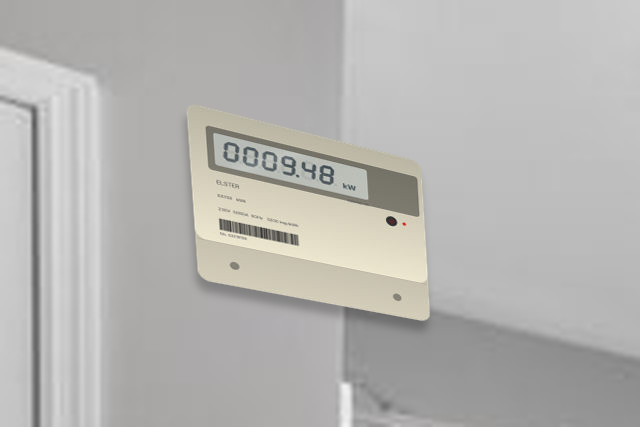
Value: 9.48 kW
